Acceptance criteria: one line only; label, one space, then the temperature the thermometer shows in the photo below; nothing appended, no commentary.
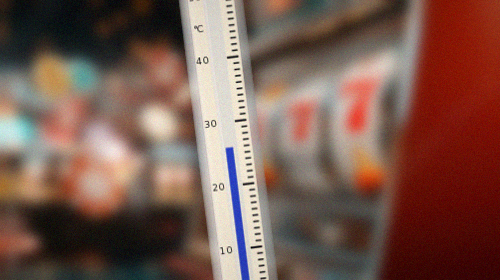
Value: 26 °C
